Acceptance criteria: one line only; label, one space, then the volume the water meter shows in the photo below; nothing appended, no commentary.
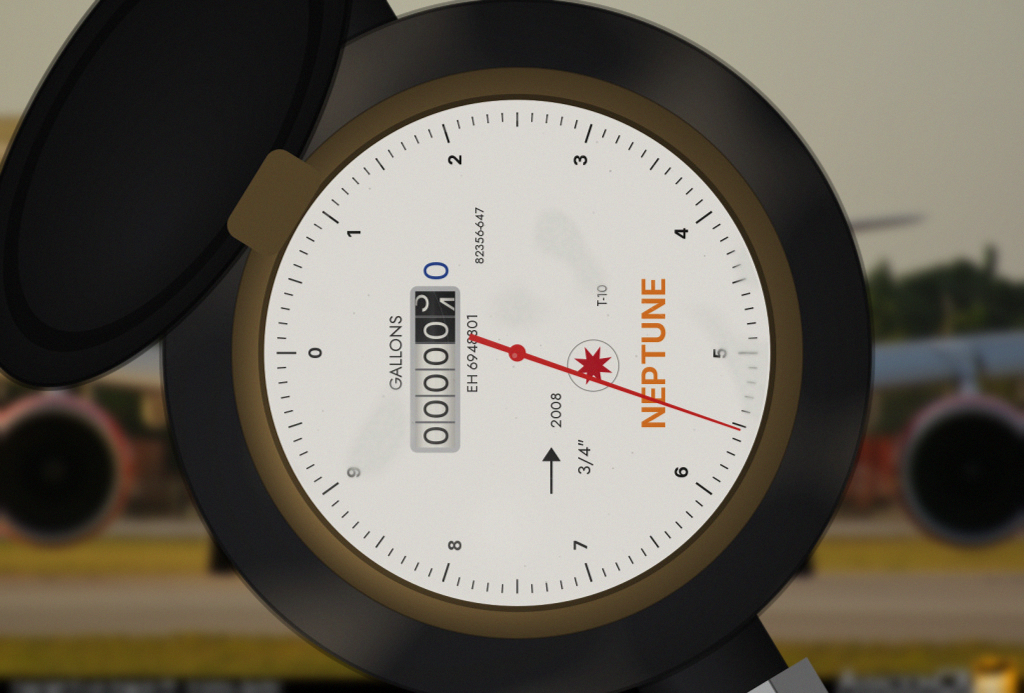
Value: 35.5 gal
